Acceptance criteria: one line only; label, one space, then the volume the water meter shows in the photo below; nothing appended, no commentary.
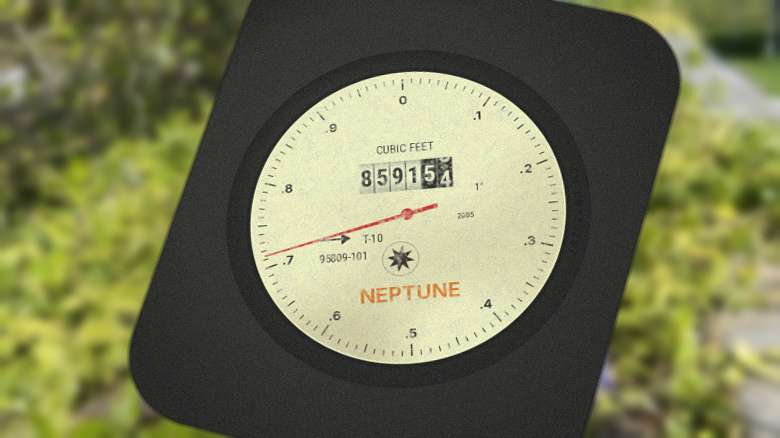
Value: 859153.71 ft³
